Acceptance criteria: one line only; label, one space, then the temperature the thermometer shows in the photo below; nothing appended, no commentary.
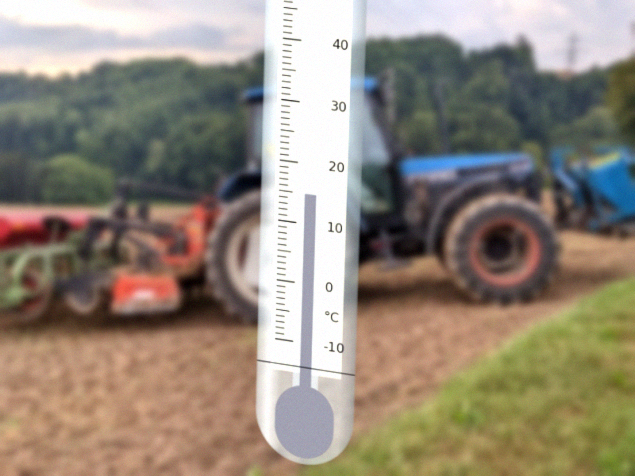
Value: 15 °C
